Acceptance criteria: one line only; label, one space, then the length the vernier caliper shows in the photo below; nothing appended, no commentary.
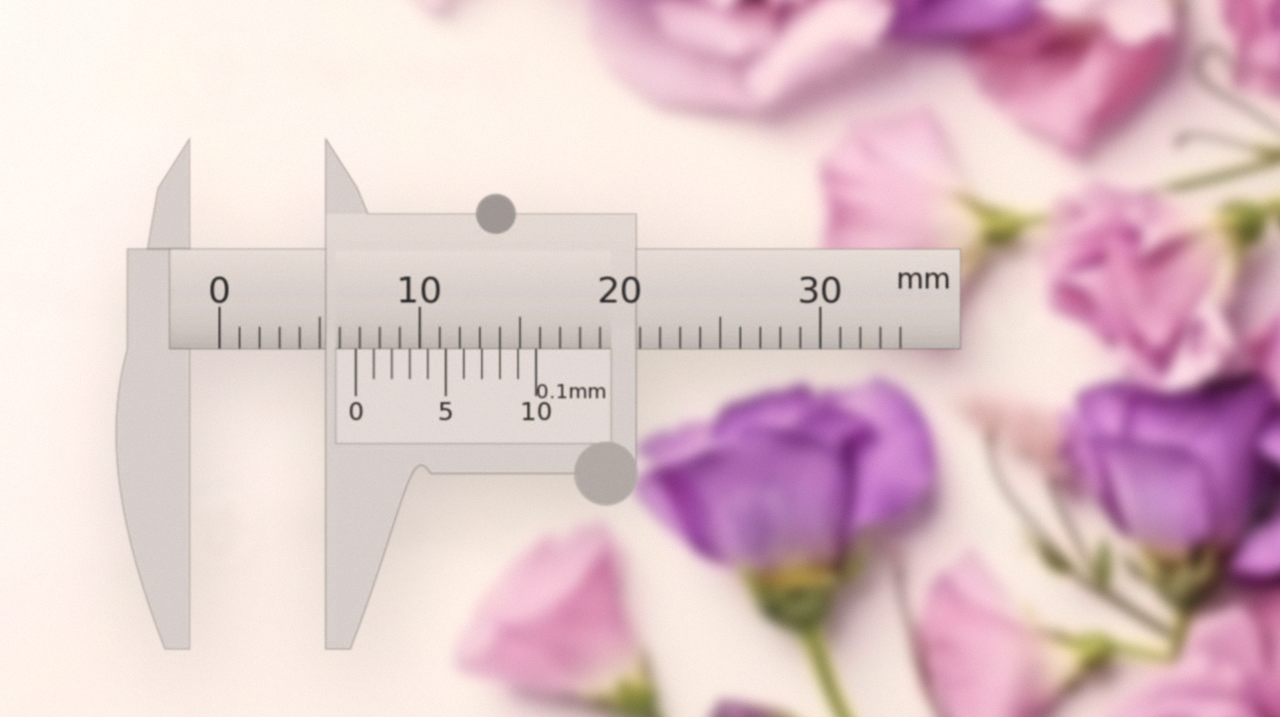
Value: 6.8 mm
